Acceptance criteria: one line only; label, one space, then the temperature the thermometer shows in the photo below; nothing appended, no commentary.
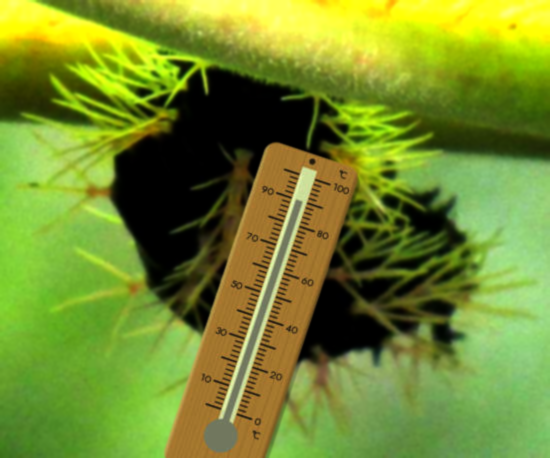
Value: 90 °C
